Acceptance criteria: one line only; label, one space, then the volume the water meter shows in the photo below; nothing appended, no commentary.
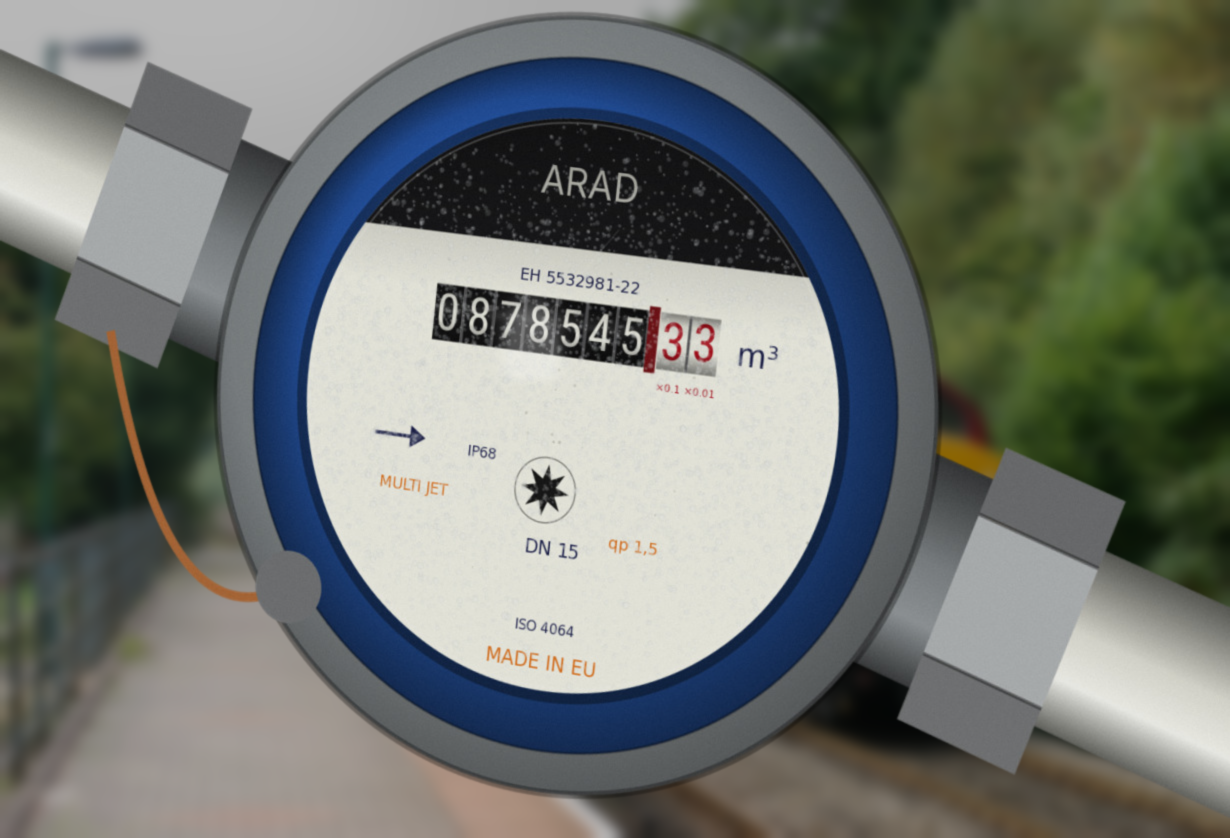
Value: 878545.33 m³
